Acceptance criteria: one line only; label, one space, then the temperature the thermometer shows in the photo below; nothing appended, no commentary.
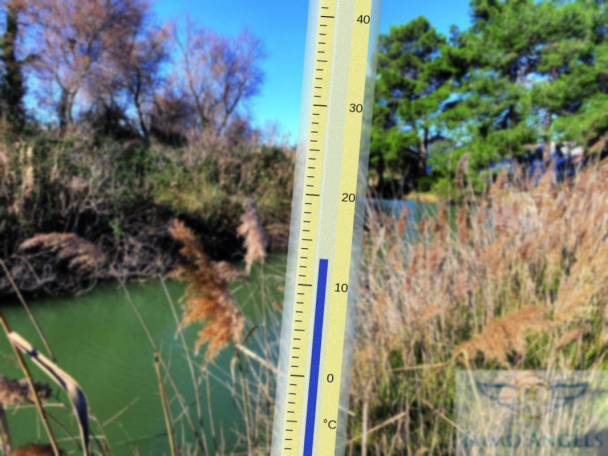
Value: 13 °C
